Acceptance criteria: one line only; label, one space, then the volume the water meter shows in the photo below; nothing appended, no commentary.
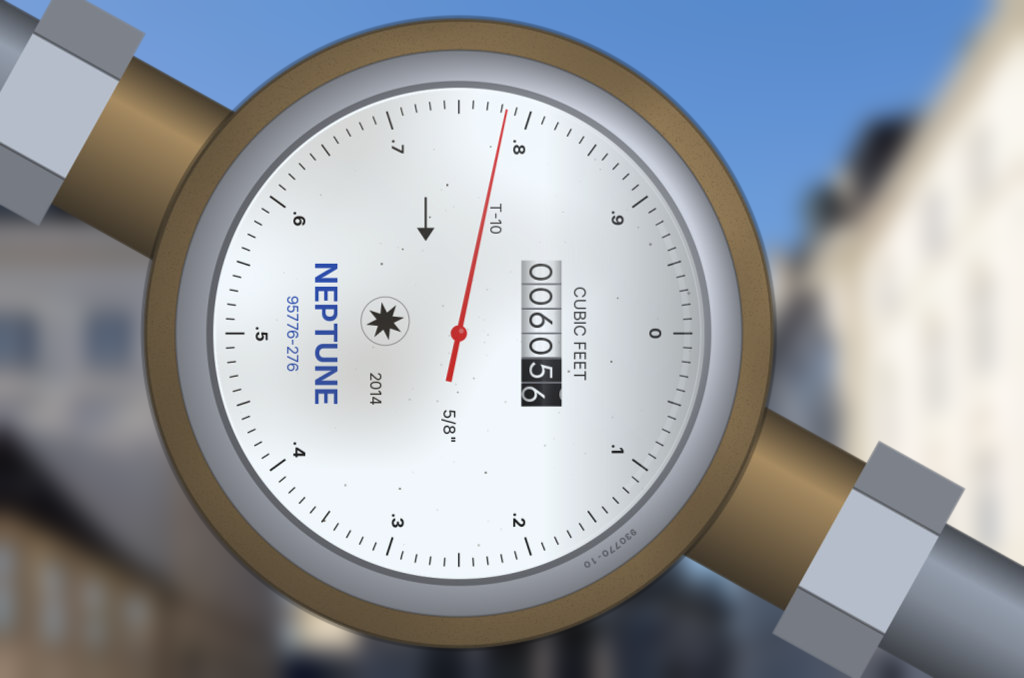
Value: 6055.78 ft³
